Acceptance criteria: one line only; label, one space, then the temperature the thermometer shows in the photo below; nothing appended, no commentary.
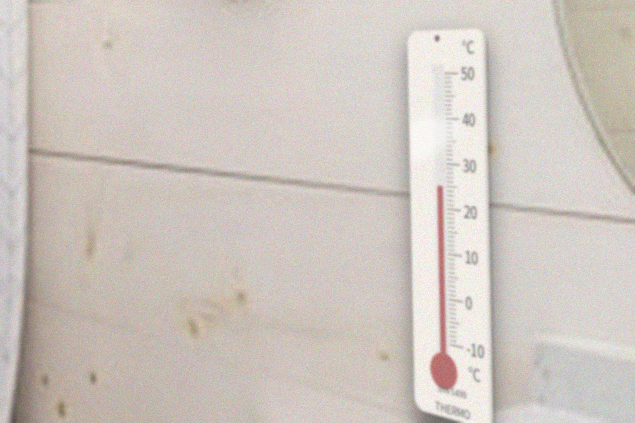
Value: 25 °C
